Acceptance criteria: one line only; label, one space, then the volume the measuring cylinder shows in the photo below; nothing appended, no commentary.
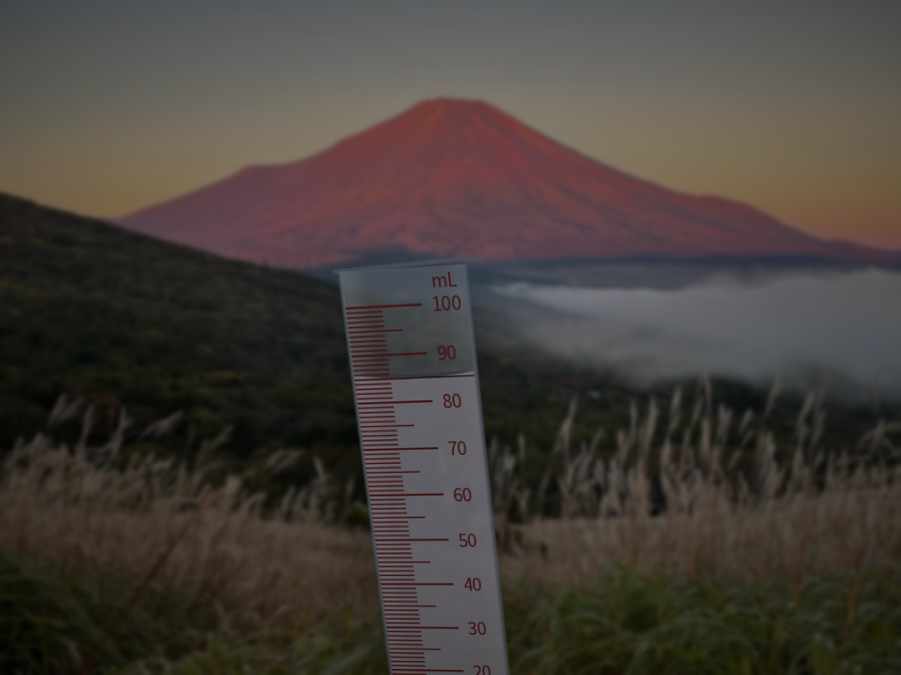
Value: 85 mL
